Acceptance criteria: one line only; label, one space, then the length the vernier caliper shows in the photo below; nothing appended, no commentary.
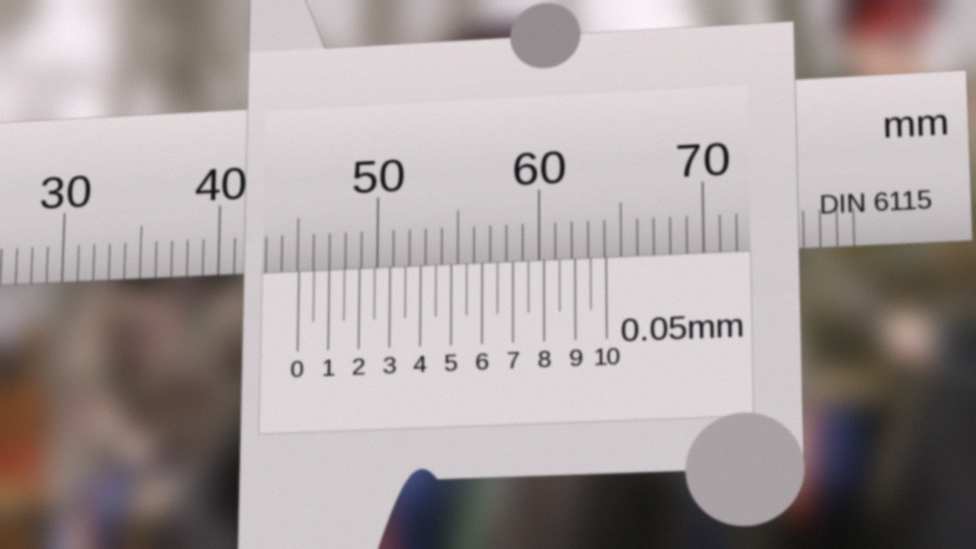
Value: 45.1 mm
